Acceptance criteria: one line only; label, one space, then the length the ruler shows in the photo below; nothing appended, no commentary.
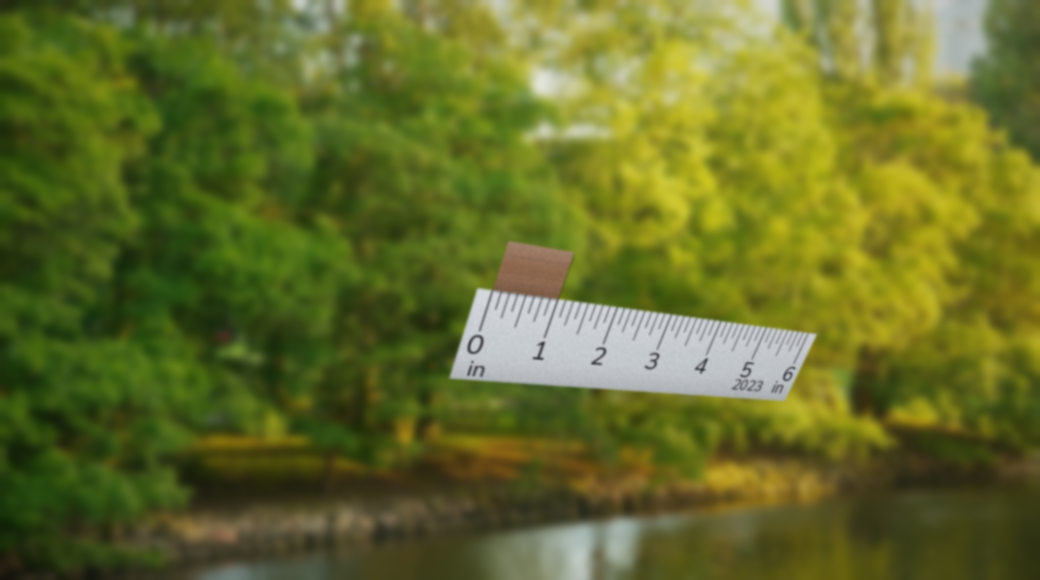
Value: 1 in
